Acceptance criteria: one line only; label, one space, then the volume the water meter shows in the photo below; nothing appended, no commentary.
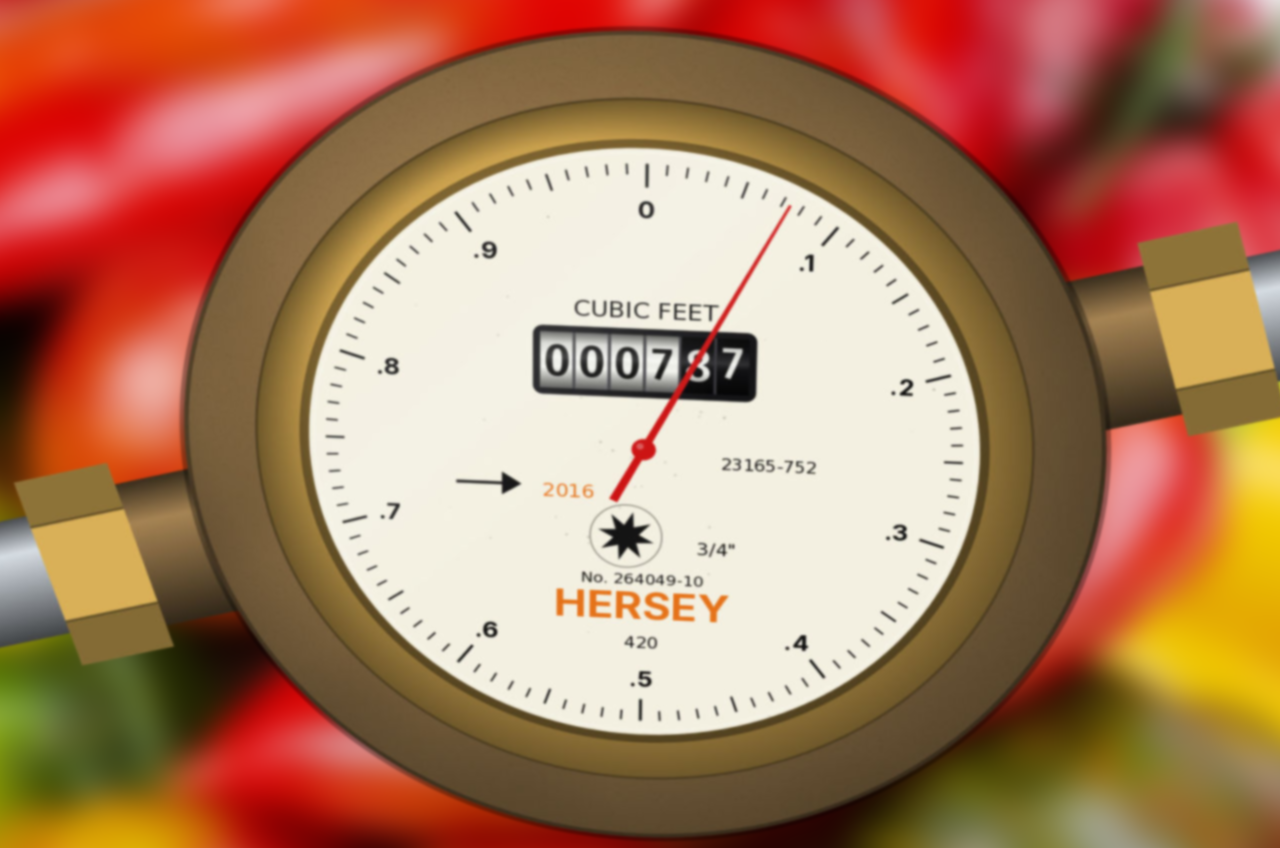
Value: 787.07 ft³
